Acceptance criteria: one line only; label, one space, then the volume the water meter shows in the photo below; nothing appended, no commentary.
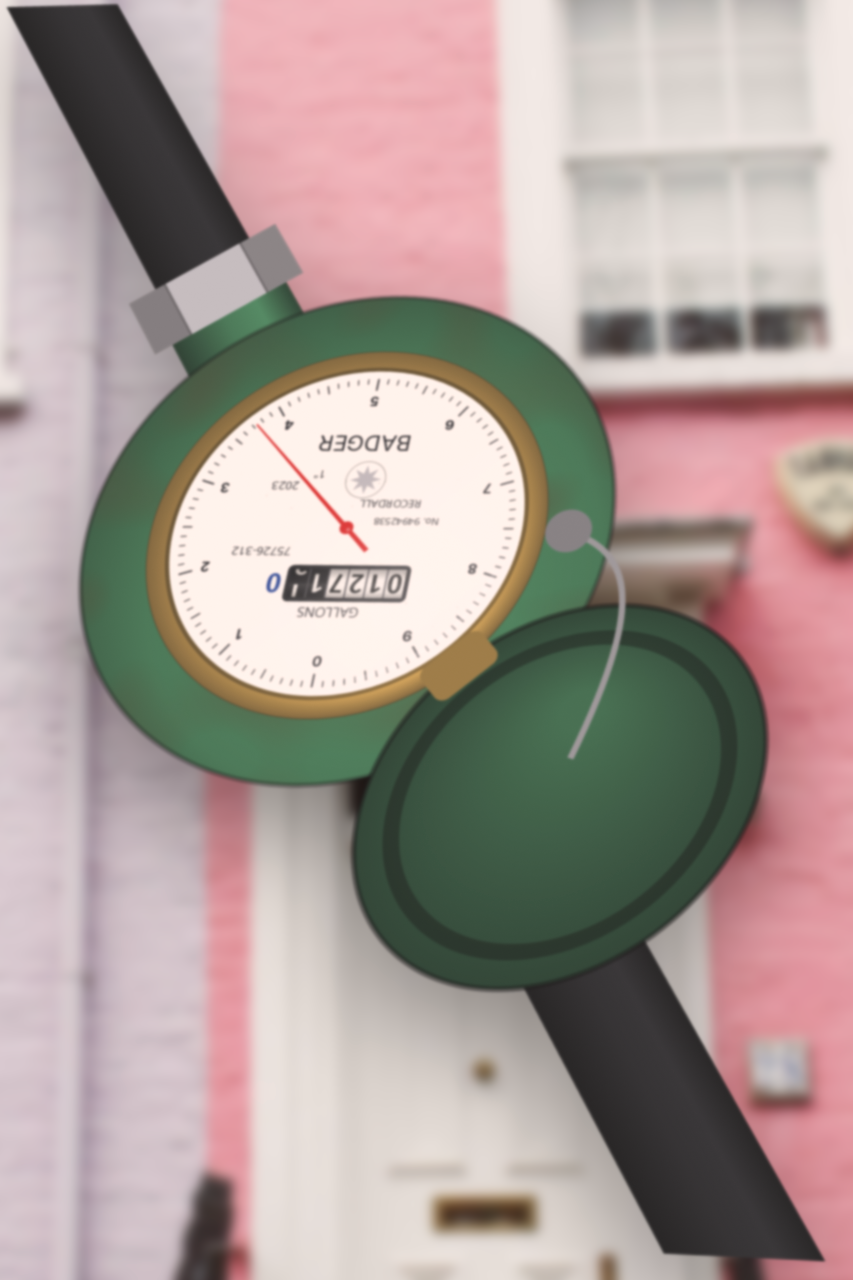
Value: 127113.7 gal
